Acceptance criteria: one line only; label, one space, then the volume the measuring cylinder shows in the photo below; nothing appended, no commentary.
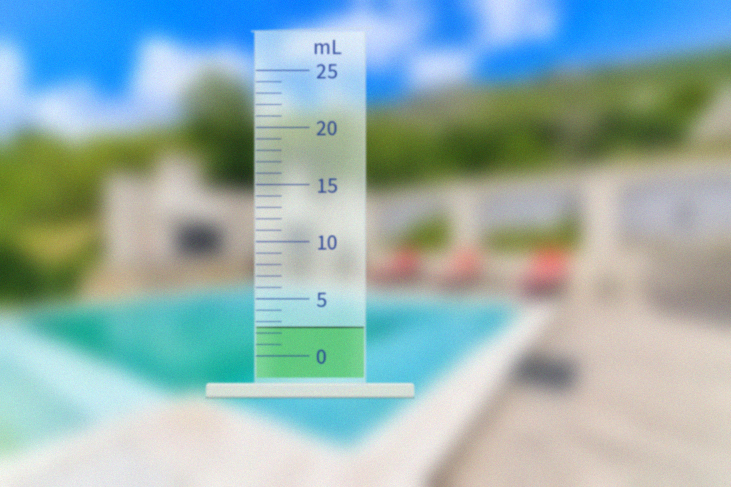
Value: 2.5 mL
